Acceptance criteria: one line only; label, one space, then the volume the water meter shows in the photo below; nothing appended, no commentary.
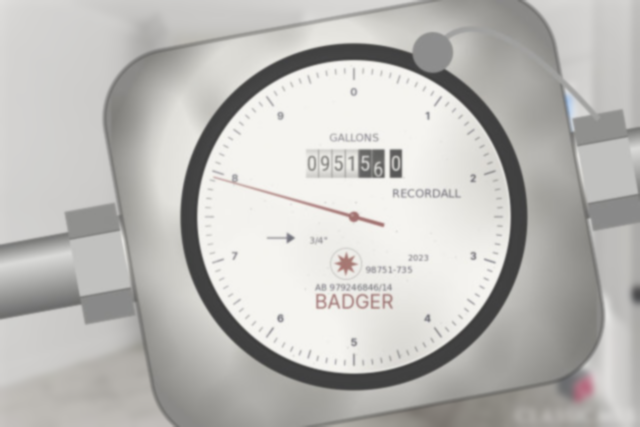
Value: 951557.9 gal
